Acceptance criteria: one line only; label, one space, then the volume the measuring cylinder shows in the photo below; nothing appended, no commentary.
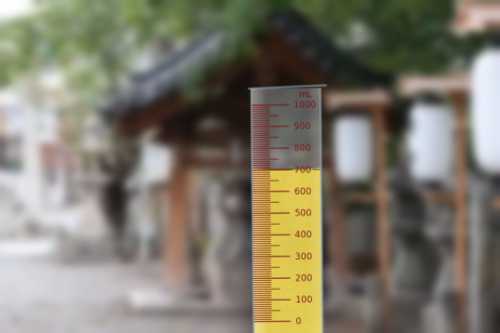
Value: 700 mL
